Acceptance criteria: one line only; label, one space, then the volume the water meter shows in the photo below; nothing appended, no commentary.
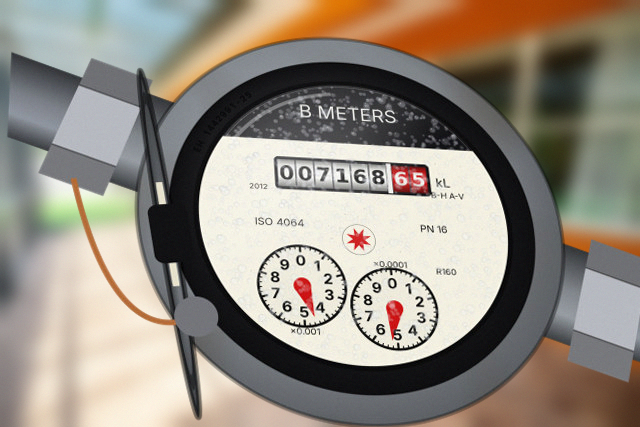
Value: 7168.6545 kL
